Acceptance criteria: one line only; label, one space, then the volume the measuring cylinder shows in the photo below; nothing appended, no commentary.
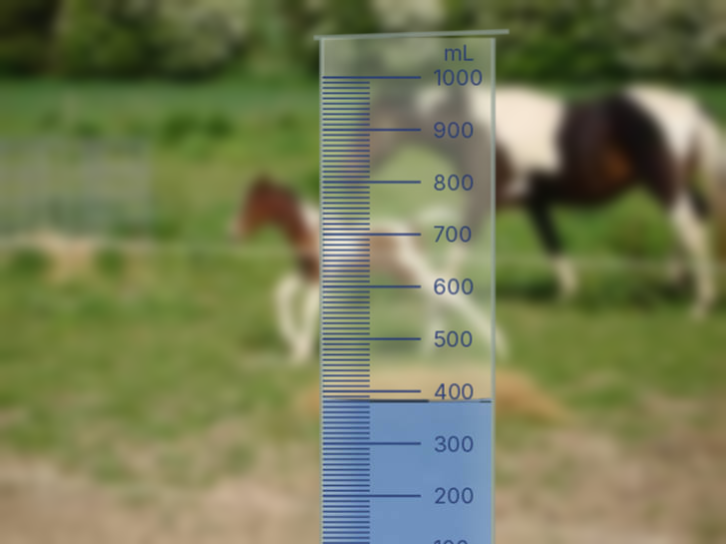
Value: 380 mL
